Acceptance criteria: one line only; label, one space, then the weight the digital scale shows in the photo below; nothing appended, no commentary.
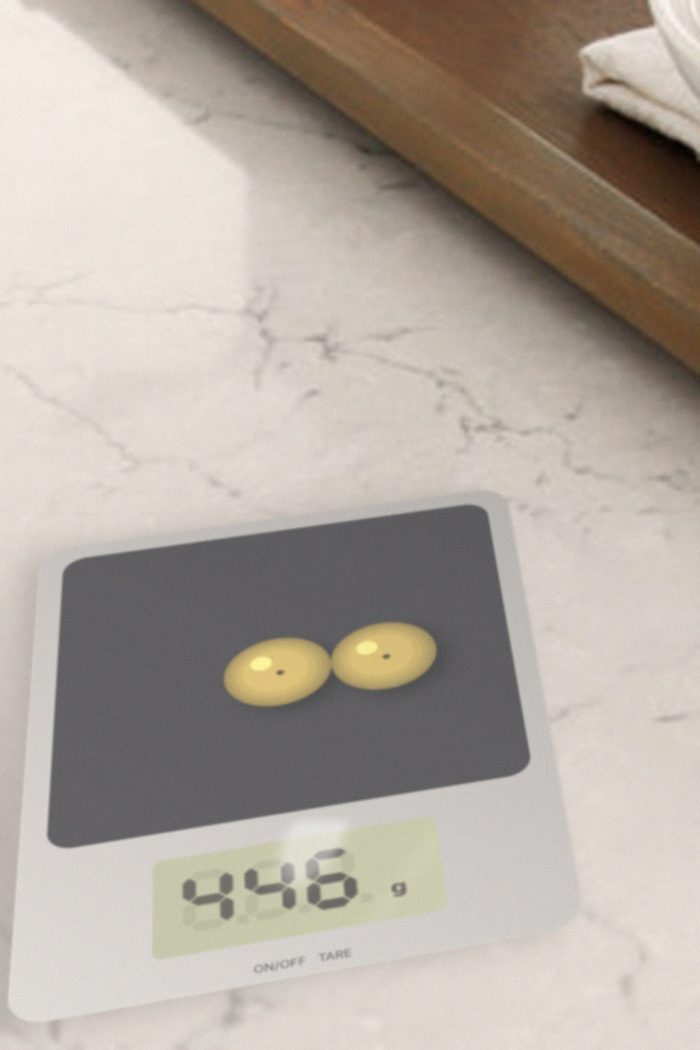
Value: 446 g
